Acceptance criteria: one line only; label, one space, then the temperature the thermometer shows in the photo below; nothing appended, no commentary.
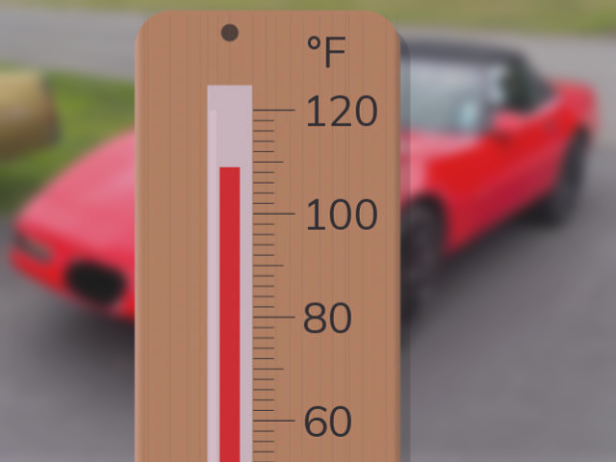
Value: 109 °F
